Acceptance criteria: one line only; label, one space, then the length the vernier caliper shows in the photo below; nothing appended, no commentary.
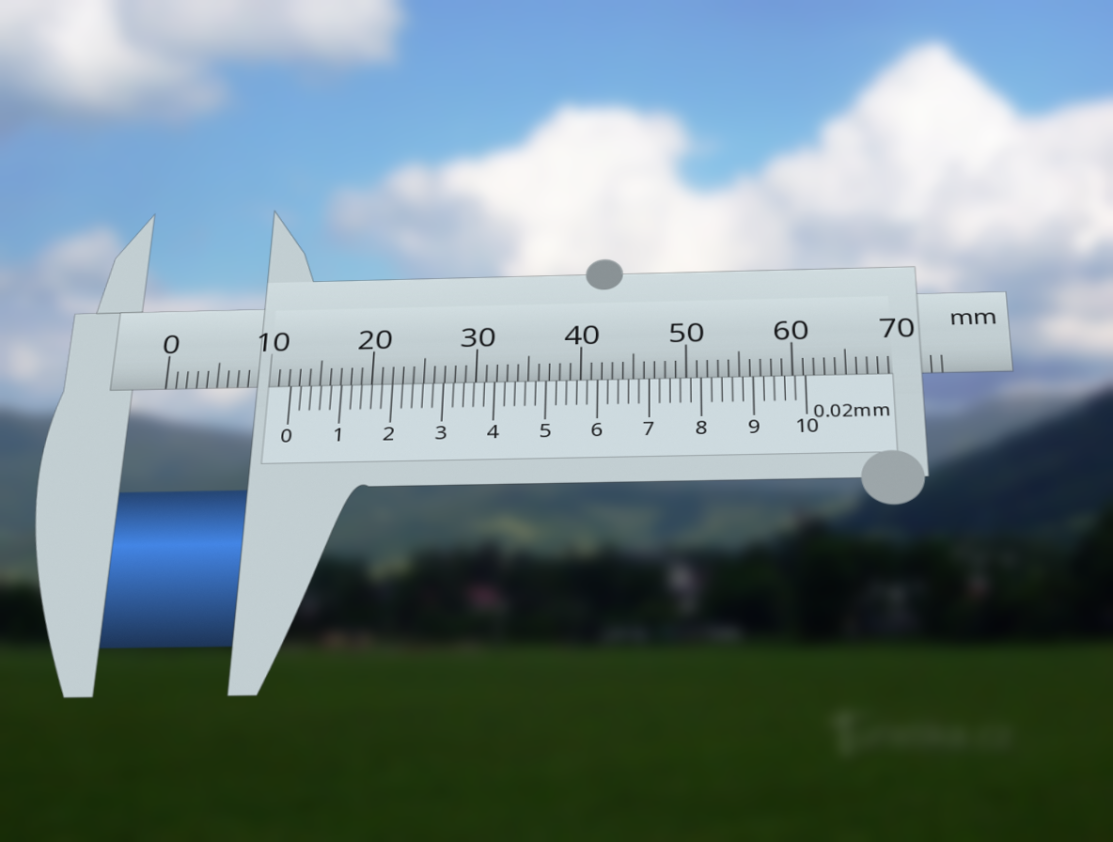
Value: 12.2 mm
